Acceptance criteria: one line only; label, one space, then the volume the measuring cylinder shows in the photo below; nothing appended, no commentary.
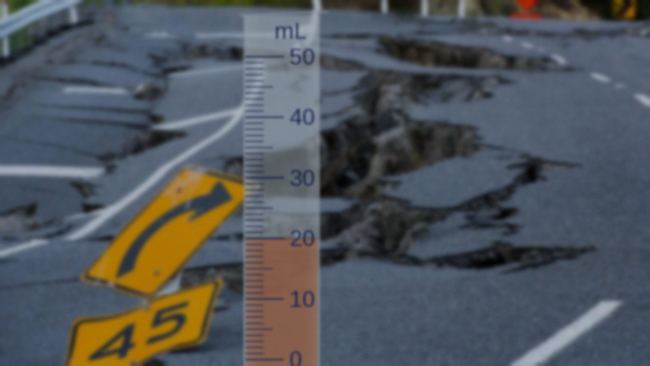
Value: 20 mL
